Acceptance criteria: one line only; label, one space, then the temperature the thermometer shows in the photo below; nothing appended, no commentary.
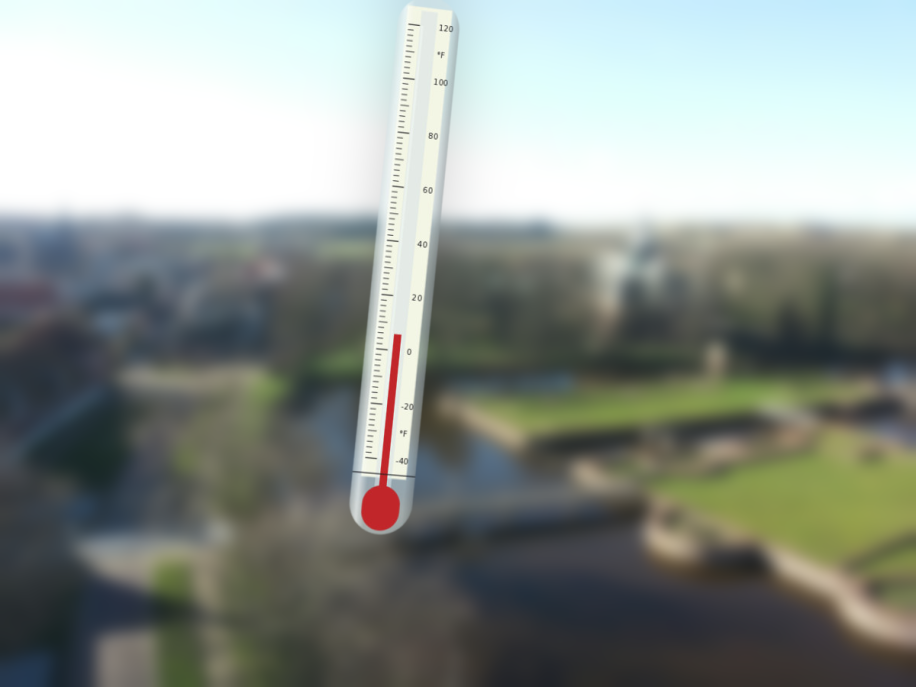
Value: 6 °F
